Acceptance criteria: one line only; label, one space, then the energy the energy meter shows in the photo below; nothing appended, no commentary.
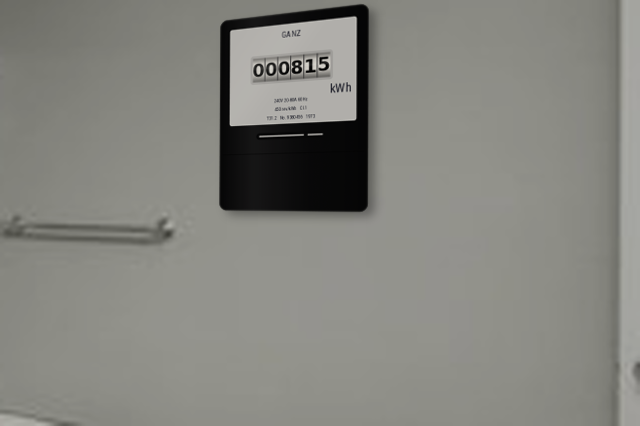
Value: 815 kWh
